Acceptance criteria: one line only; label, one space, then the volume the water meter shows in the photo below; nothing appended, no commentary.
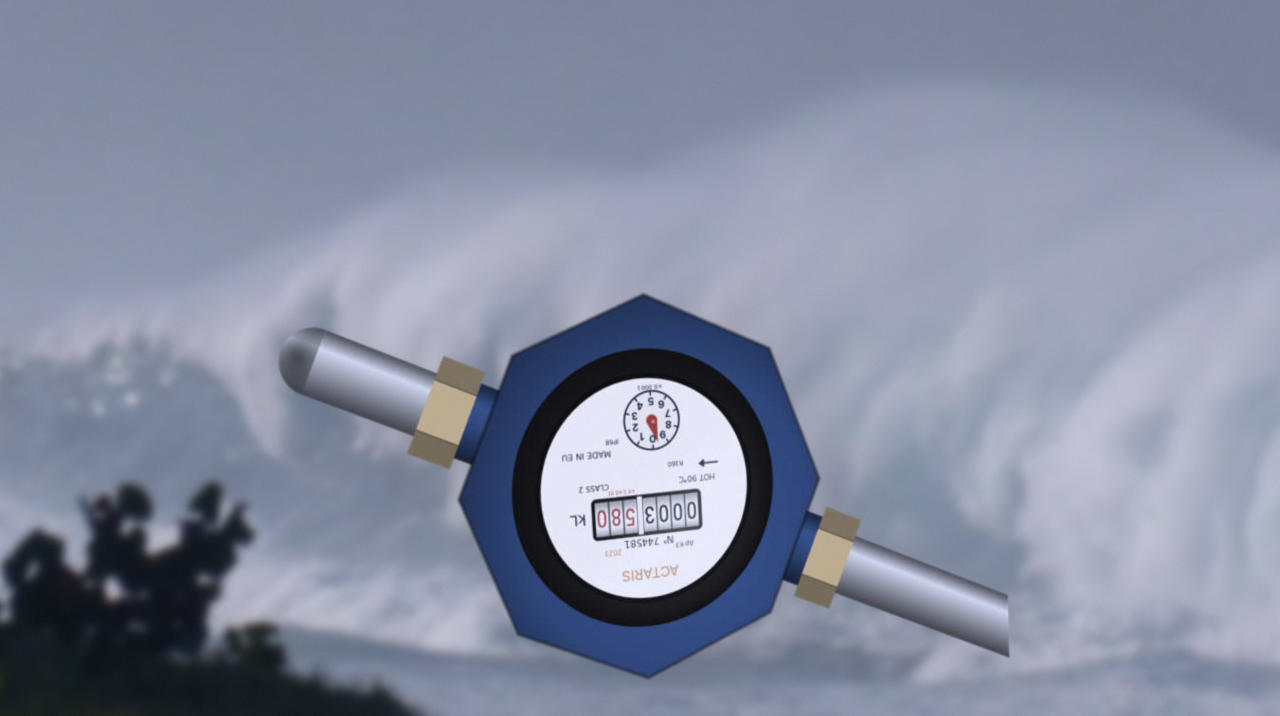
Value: 3.5799 kL
